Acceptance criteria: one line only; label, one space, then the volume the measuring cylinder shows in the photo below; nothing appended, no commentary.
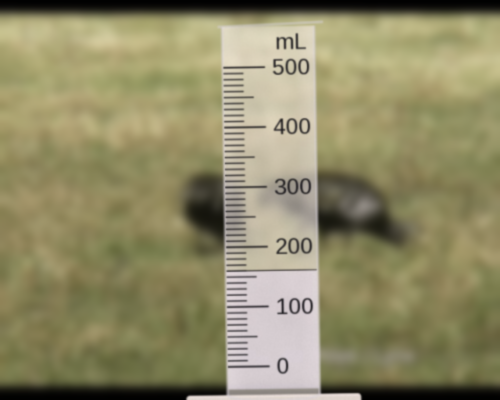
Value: 160 mL
